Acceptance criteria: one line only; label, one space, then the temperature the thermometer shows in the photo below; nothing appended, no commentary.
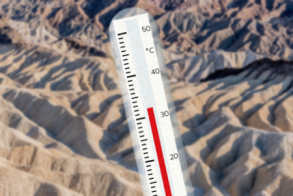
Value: 32 °C
